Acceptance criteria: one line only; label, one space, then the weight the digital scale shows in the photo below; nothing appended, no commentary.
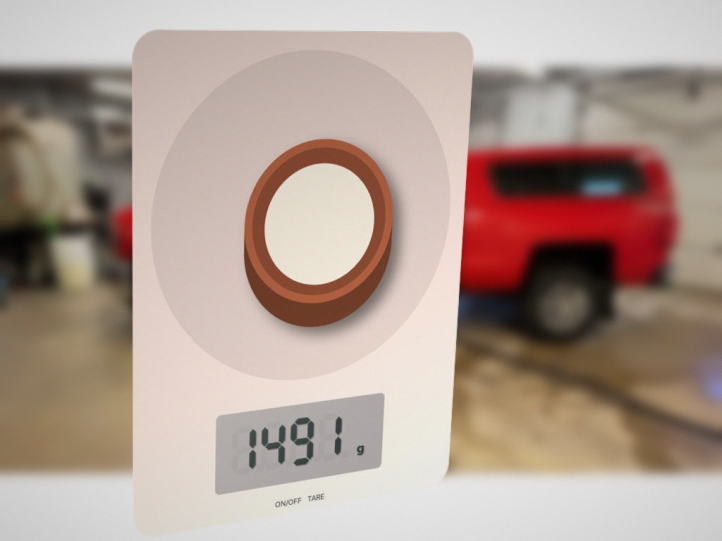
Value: 1491 g
